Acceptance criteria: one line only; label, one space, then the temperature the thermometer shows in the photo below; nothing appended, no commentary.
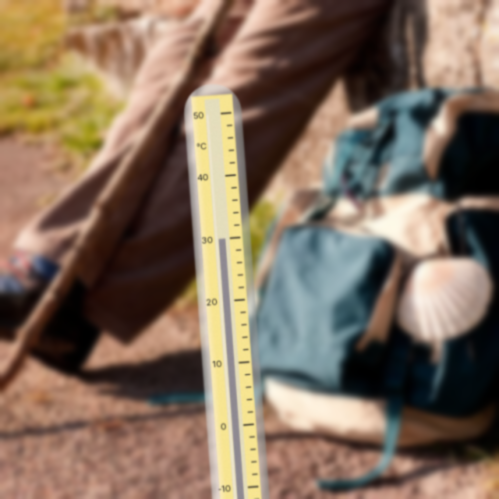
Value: 30 °C
